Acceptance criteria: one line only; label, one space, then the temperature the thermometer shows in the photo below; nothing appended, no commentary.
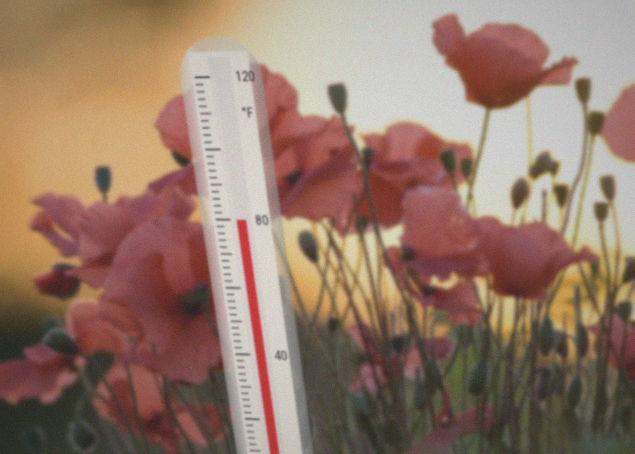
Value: 80 °F
